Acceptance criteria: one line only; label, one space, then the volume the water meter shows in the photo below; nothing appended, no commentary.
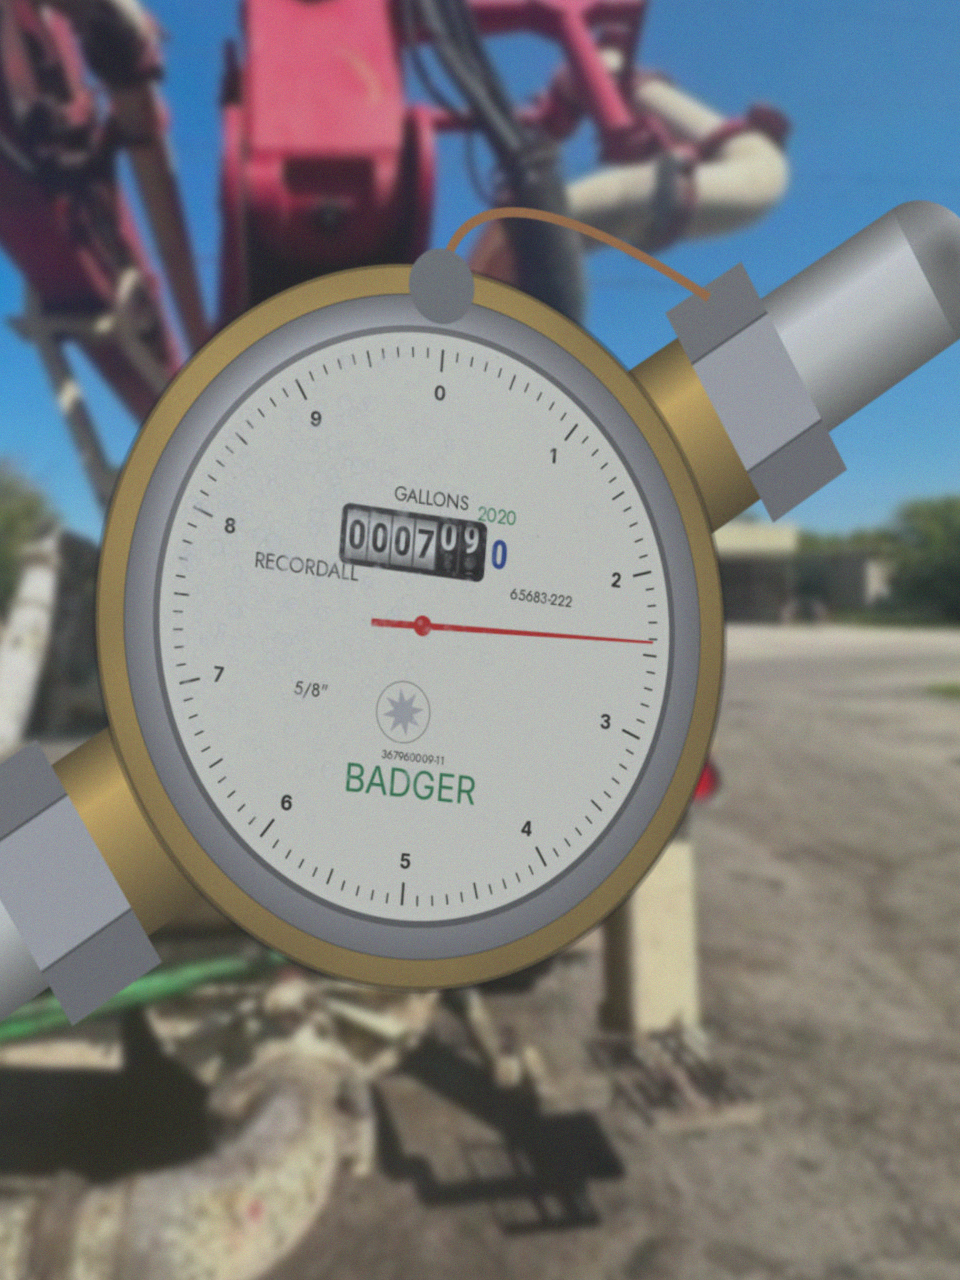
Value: 7092.4 gal
